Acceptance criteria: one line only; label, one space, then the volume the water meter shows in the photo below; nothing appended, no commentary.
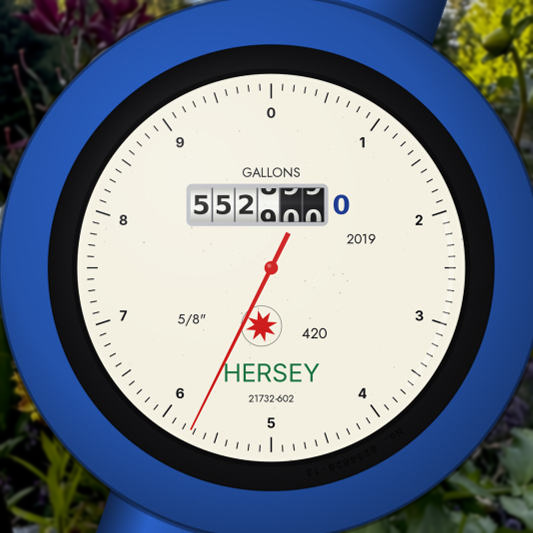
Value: 5528995.7 gal
